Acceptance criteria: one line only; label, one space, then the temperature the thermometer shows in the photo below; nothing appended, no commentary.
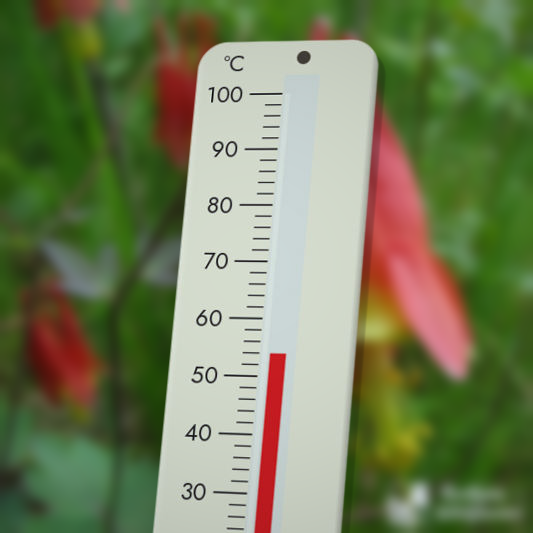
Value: 54 °C
